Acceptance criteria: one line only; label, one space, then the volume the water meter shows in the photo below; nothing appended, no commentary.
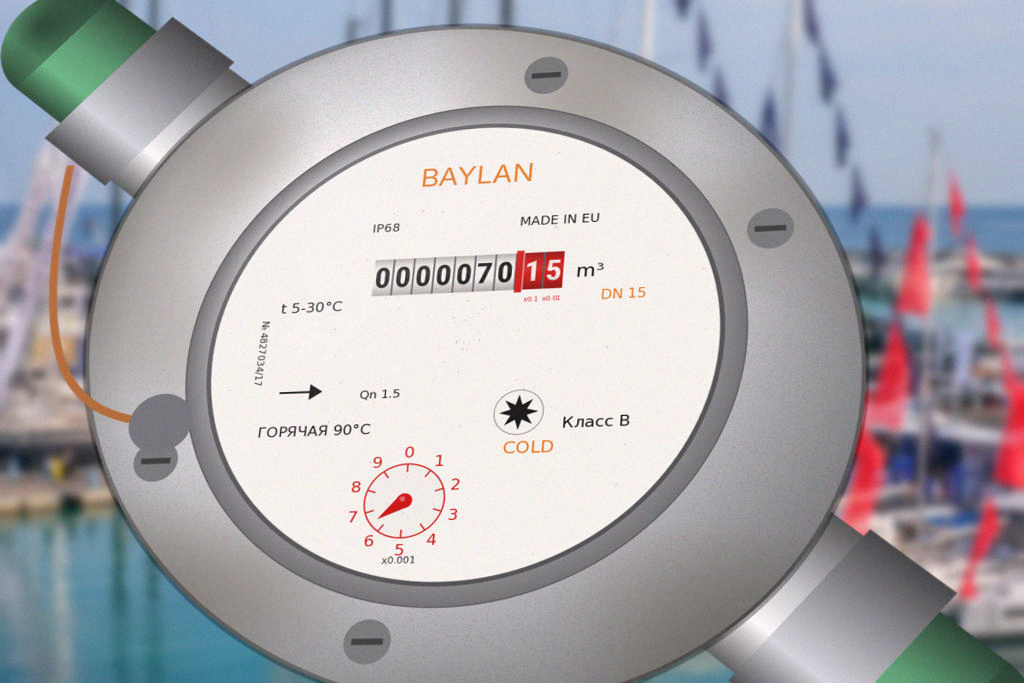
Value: 70.156 m³
